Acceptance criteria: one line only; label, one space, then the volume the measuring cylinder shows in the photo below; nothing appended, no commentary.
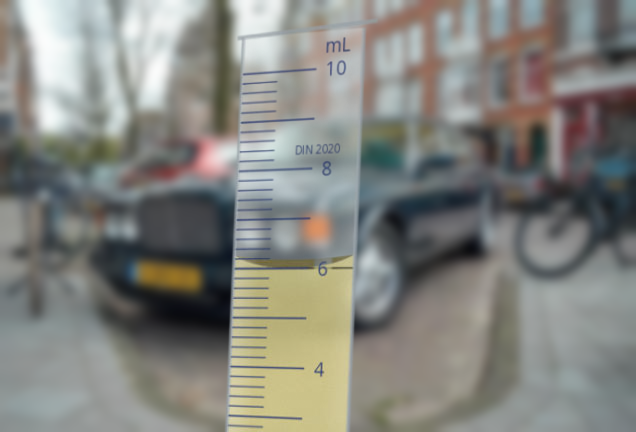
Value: 6 mL
